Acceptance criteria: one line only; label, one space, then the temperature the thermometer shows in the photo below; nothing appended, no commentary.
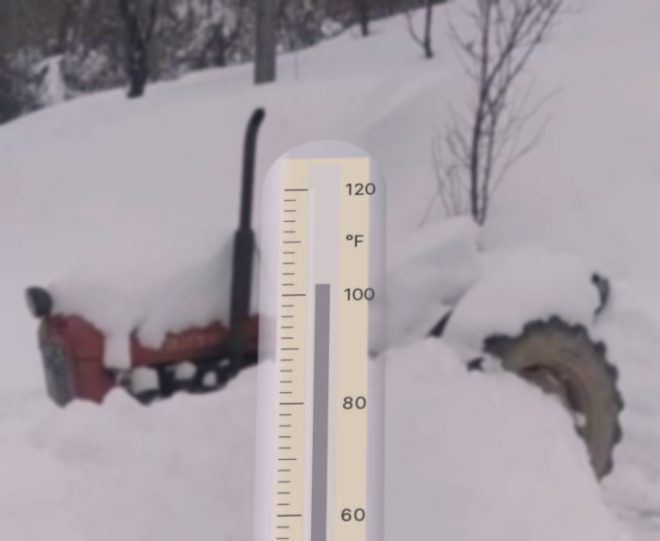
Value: 102 °F
